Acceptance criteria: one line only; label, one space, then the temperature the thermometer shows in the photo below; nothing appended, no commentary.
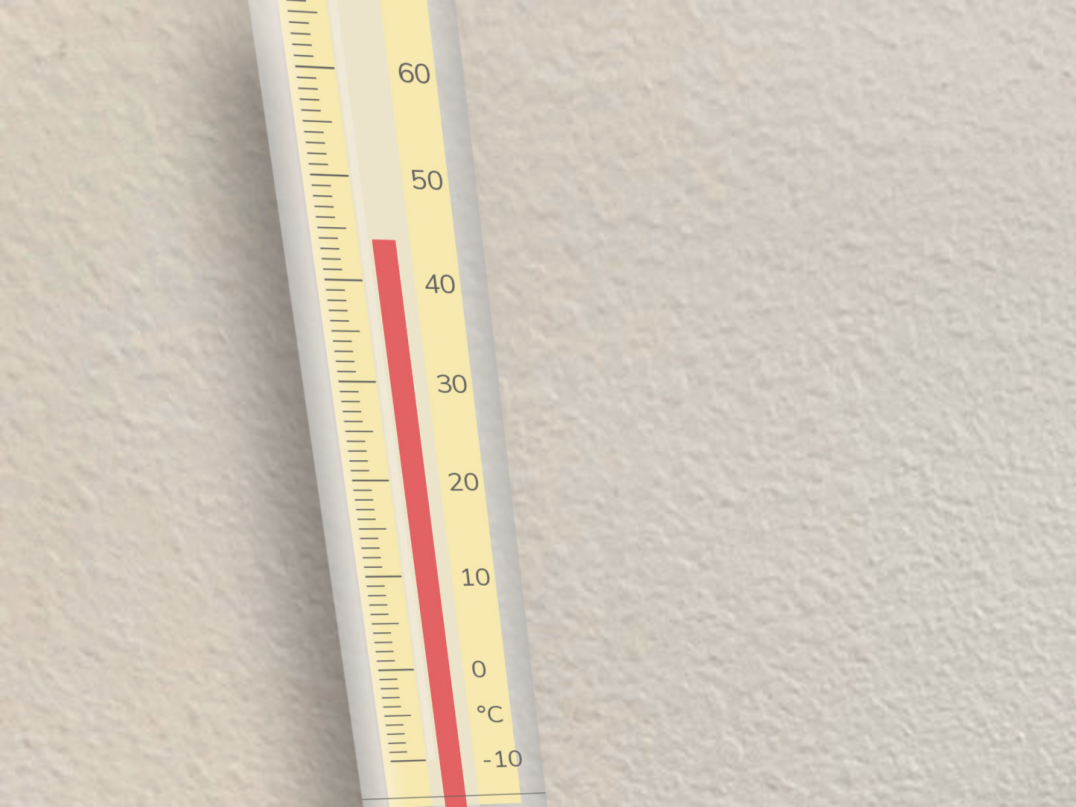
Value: 44 °C
